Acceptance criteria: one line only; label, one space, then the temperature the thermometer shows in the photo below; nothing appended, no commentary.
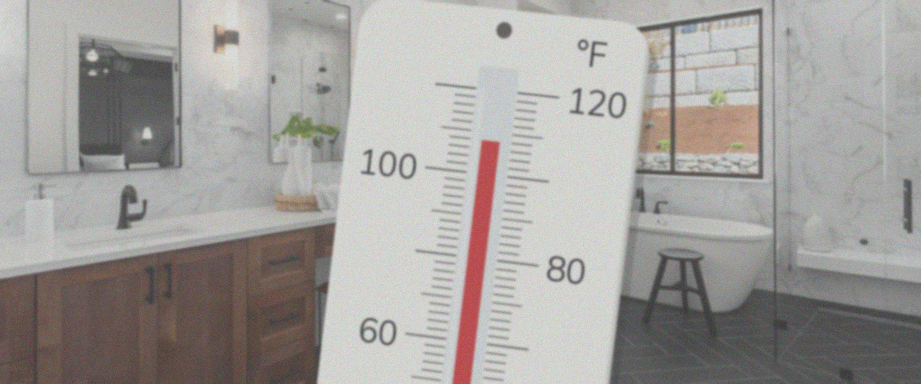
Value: 108 °F
